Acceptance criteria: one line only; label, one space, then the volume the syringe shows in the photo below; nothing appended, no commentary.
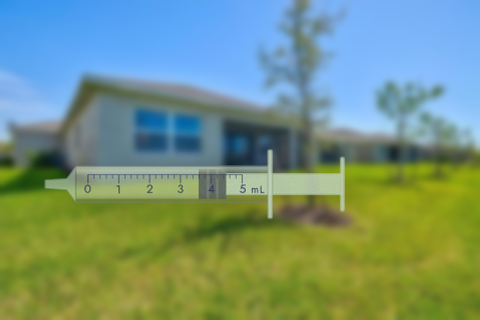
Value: 3.6 mL
